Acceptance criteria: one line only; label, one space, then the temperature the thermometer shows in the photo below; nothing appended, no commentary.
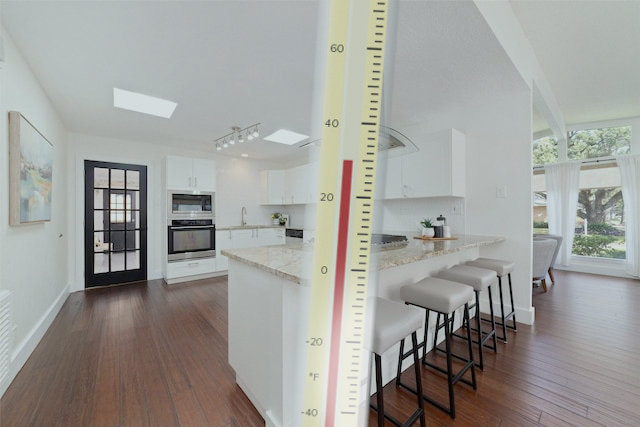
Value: 30 °F
